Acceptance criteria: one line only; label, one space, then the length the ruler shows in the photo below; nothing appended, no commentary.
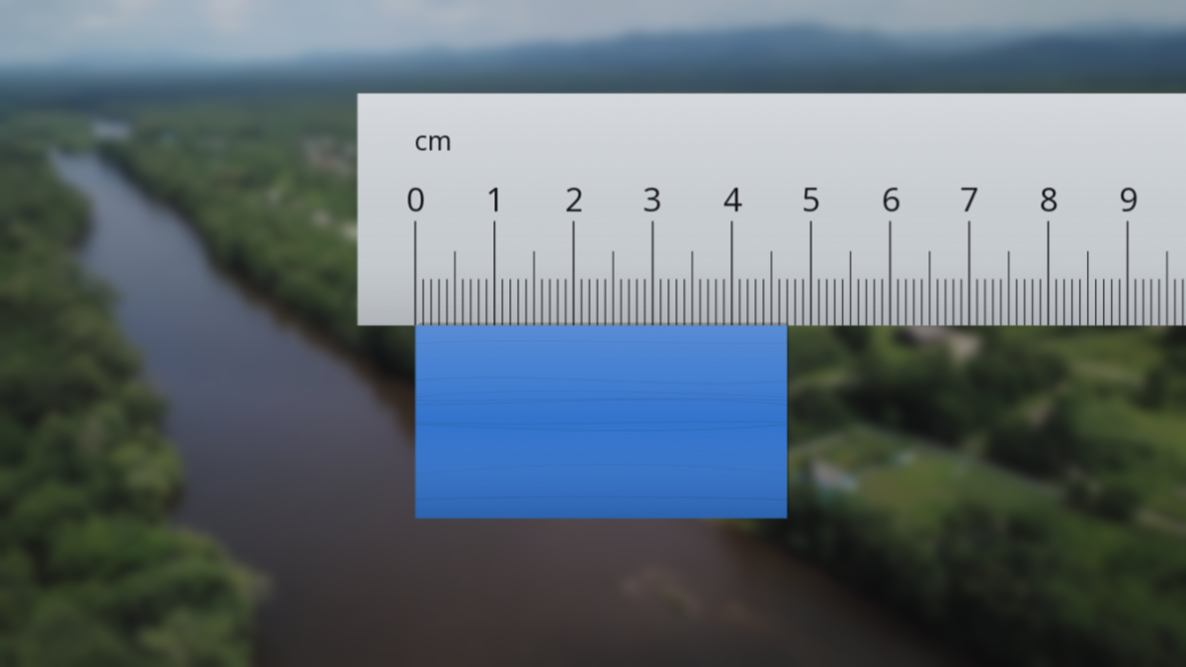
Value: 4.7 cm
